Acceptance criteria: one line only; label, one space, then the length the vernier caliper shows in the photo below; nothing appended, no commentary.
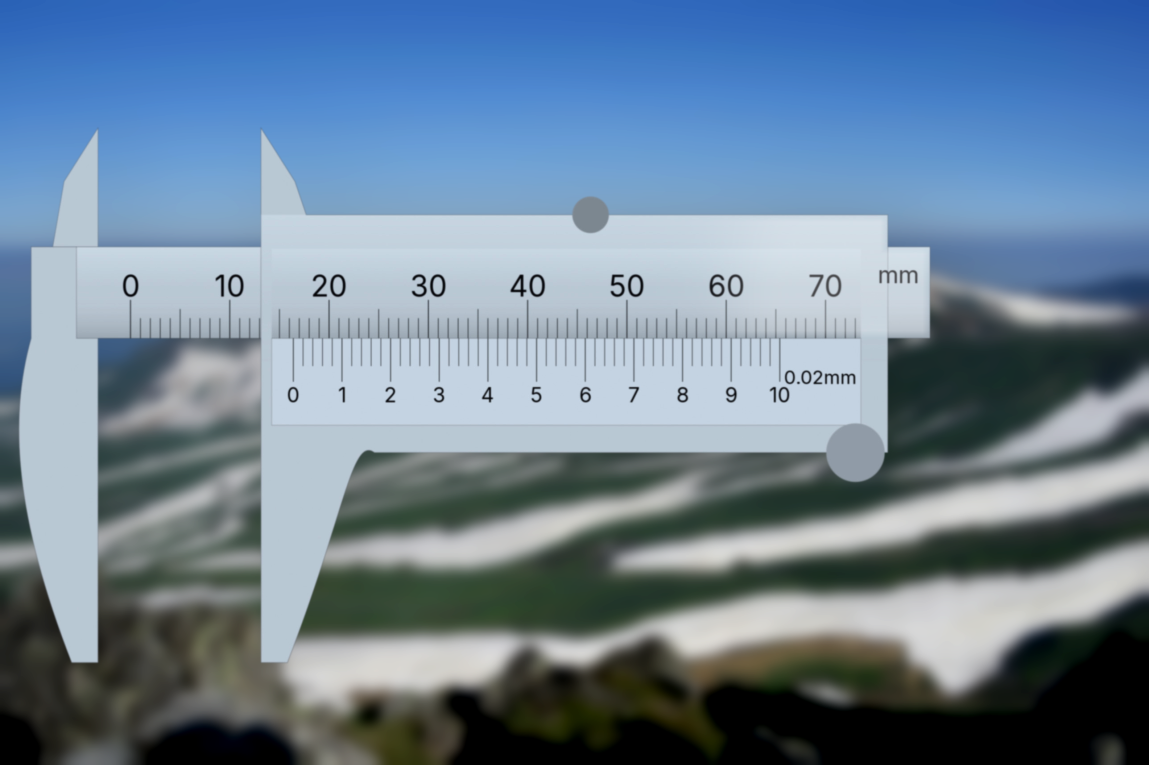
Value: 16.4 mm
